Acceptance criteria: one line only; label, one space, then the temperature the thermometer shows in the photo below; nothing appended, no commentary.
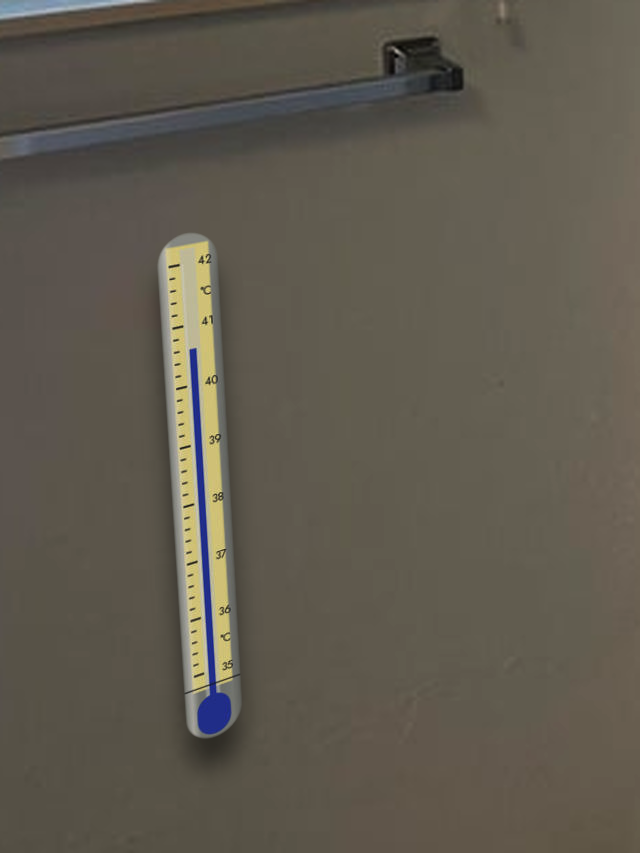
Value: 40.6 °C
